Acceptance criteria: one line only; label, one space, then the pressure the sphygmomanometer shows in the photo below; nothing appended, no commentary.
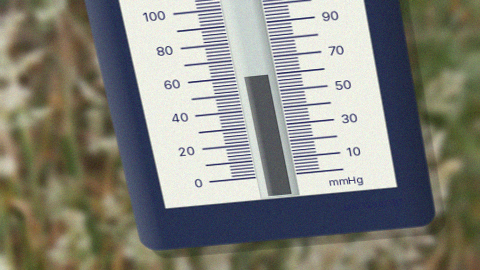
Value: 60 mmHg
